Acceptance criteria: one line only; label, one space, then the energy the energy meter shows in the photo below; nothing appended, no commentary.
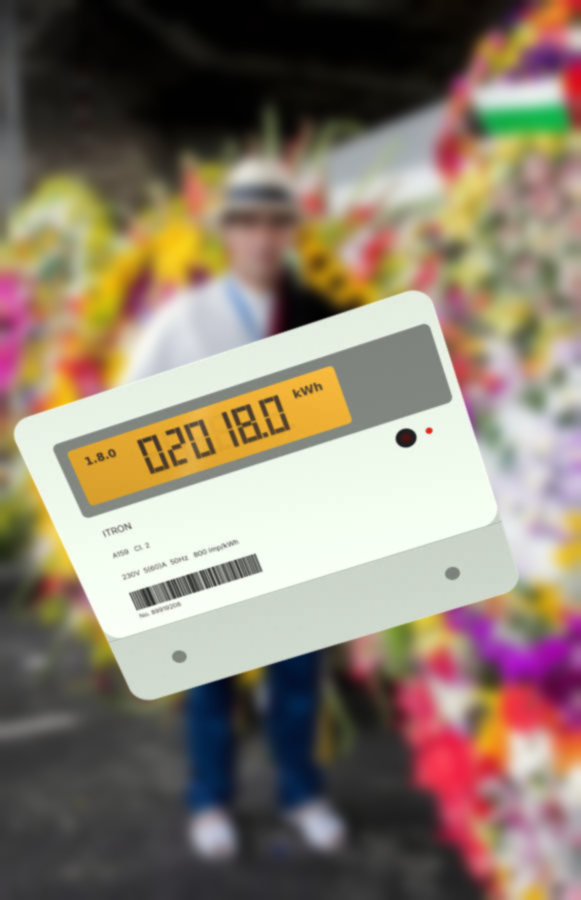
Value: 2018.0 kWh
